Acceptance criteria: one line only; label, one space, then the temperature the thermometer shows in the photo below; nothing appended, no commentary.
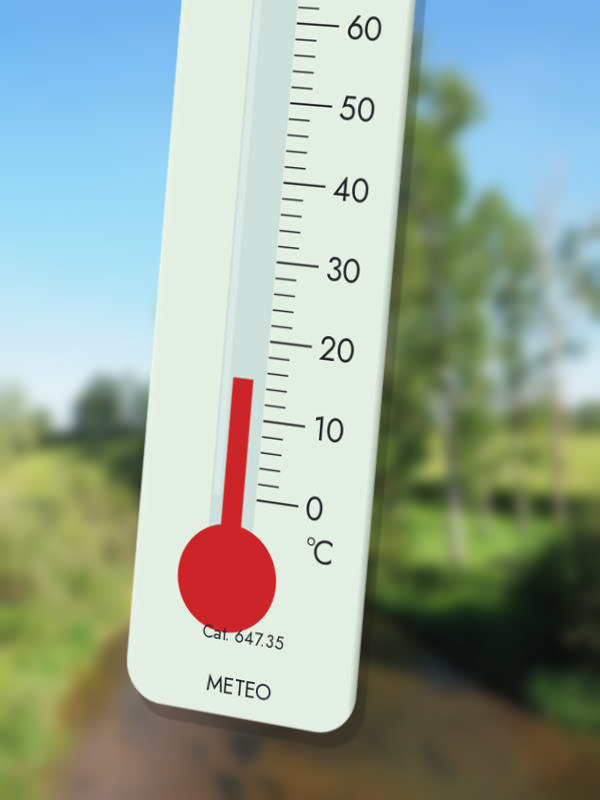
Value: 15 °C
